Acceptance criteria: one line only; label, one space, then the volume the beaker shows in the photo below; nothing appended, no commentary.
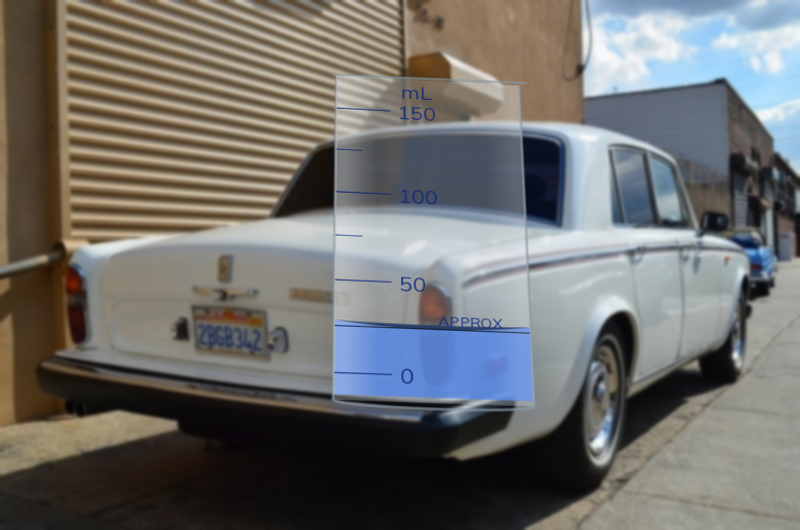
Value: 25 mL
